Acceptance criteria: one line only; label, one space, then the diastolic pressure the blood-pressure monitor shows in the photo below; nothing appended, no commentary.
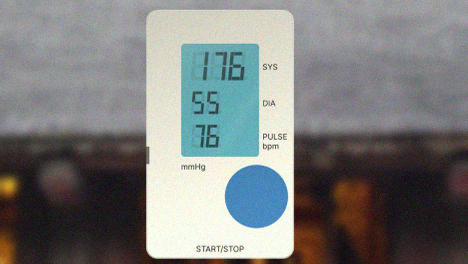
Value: 55 mmHg
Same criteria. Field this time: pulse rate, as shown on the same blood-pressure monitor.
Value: 76 bpm
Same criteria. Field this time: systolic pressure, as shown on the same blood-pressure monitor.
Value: 176 mmHg
